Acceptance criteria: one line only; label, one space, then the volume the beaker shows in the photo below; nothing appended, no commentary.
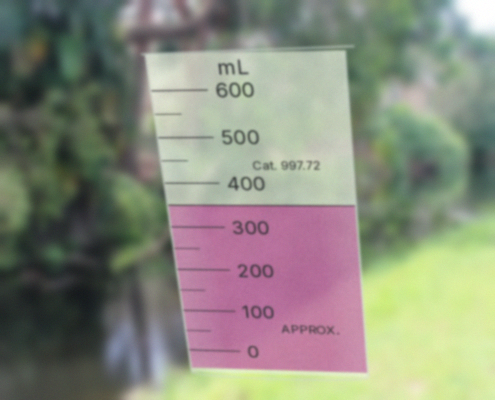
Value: 350 mL
